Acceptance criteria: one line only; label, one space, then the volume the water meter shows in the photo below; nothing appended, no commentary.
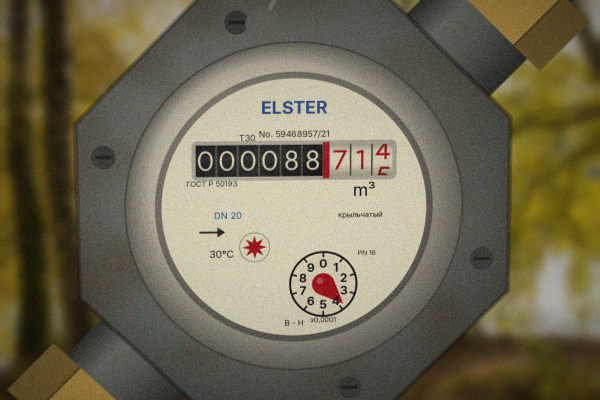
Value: 88.7143 m³
